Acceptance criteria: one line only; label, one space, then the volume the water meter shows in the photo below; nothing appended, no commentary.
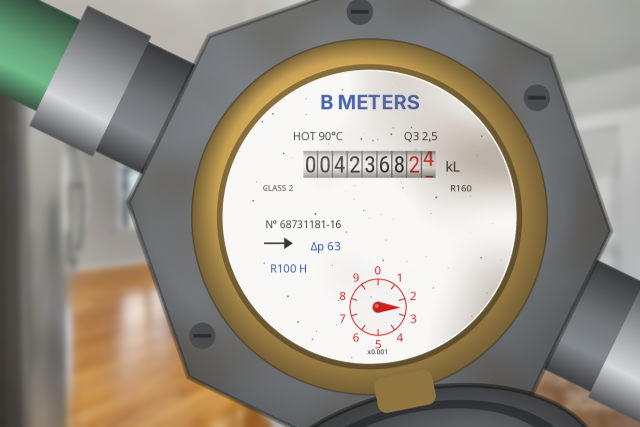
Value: 42368.242 kL
